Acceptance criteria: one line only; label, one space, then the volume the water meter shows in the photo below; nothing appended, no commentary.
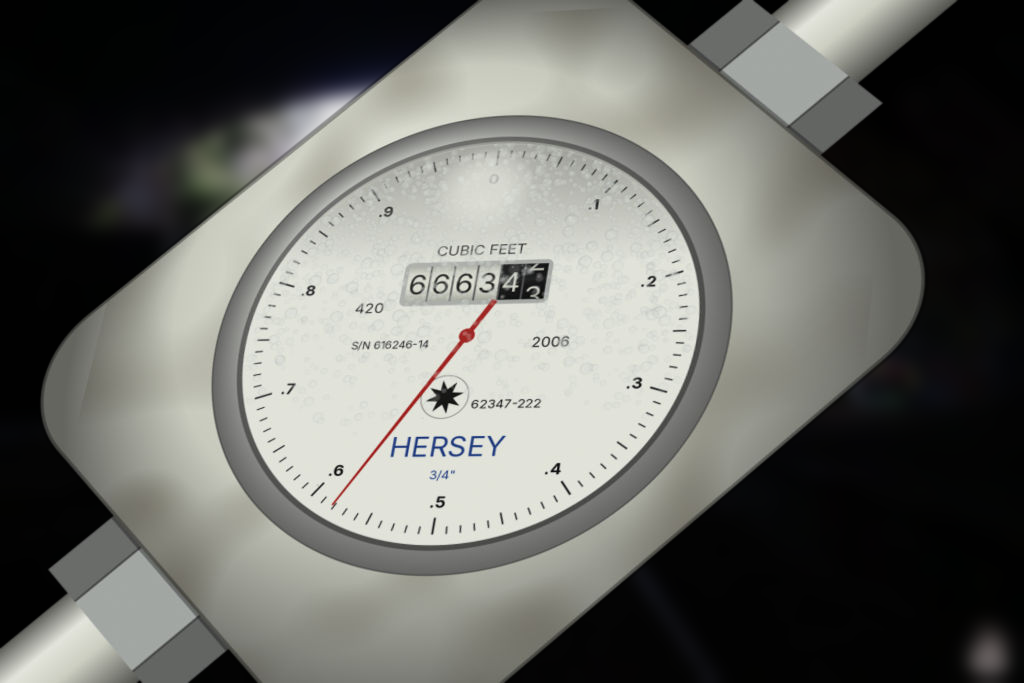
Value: 666342.58 ft³
